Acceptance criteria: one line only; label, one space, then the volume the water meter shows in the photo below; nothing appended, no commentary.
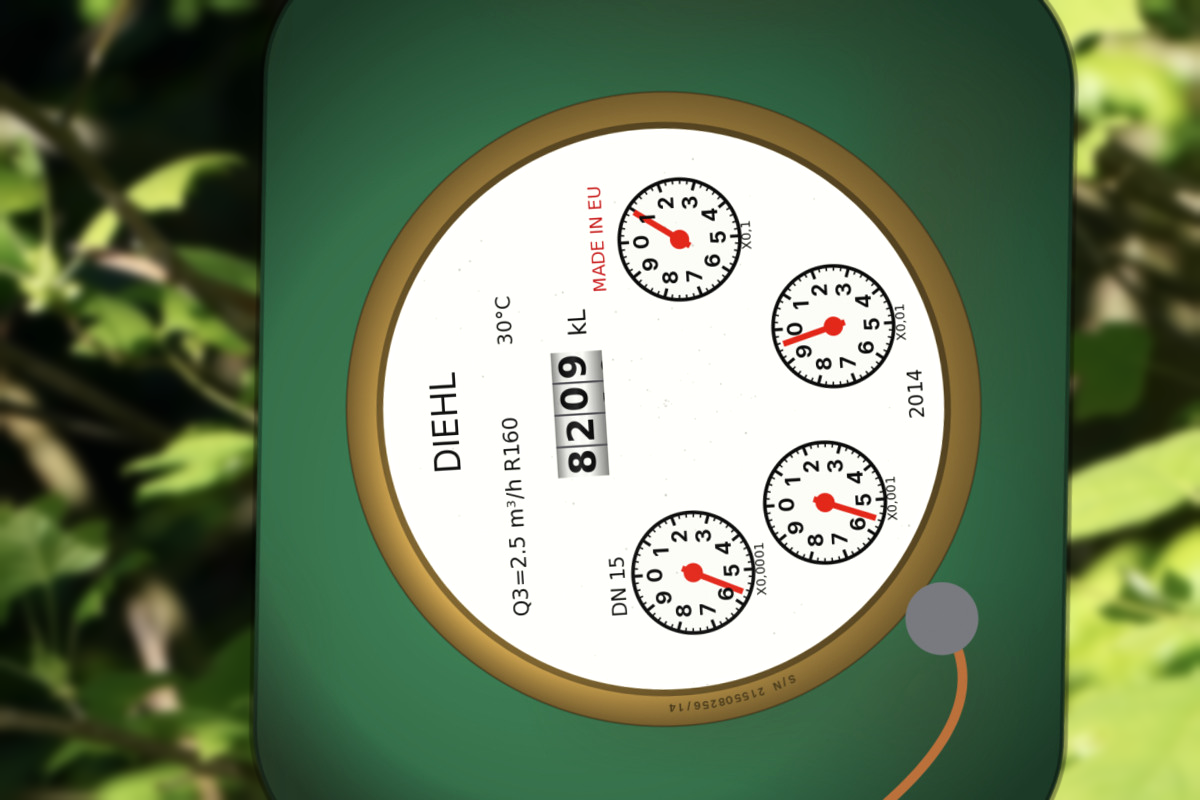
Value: 8209.0955 kL
